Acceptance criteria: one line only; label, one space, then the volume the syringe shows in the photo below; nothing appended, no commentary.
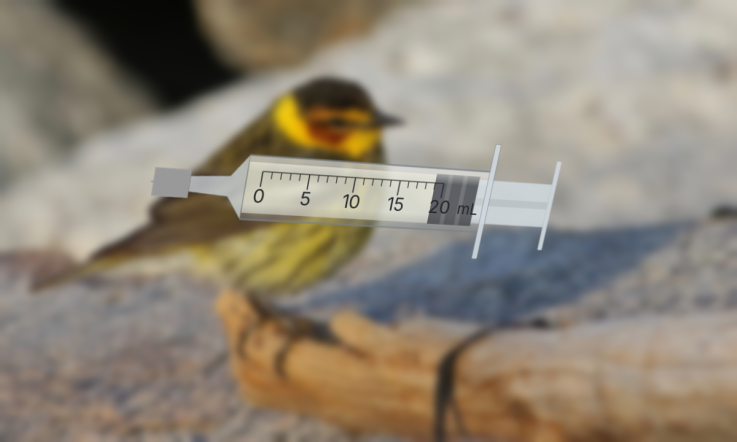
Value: 19 mL
